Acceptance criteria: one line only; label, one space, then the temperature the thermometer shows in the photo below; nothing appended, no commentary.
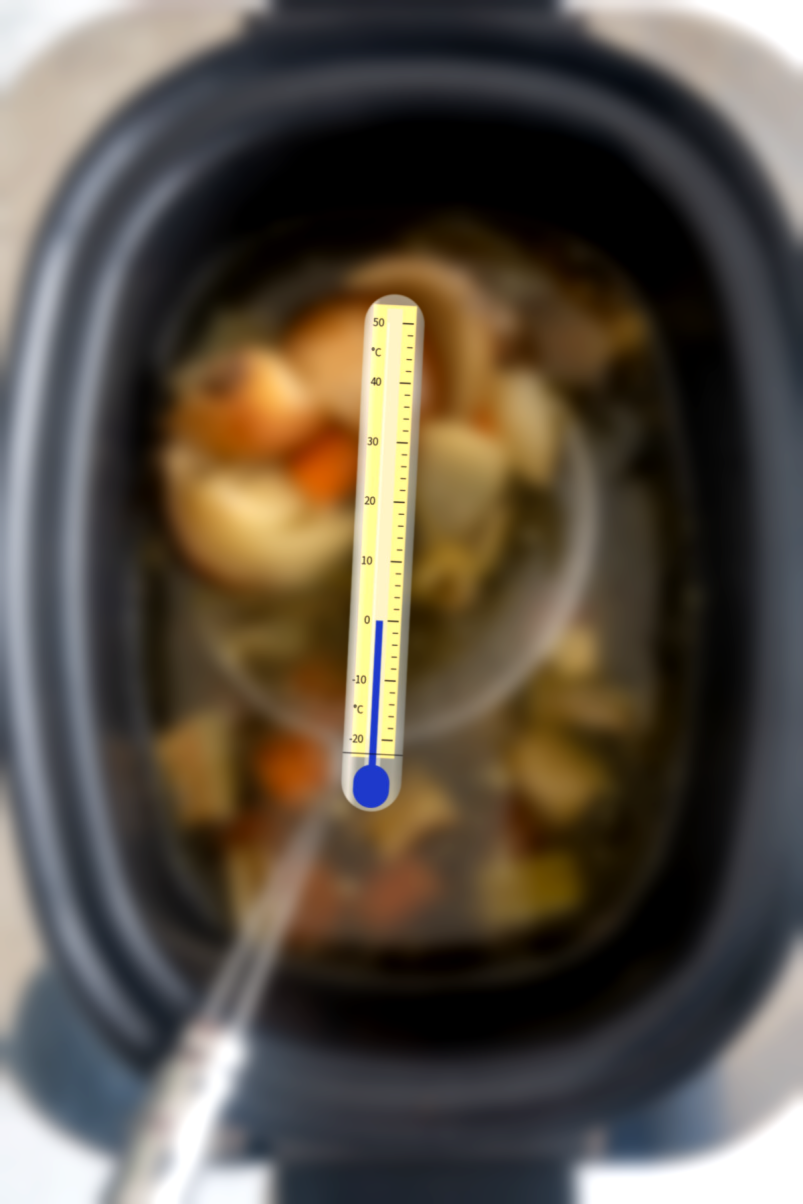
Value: 0 °C
